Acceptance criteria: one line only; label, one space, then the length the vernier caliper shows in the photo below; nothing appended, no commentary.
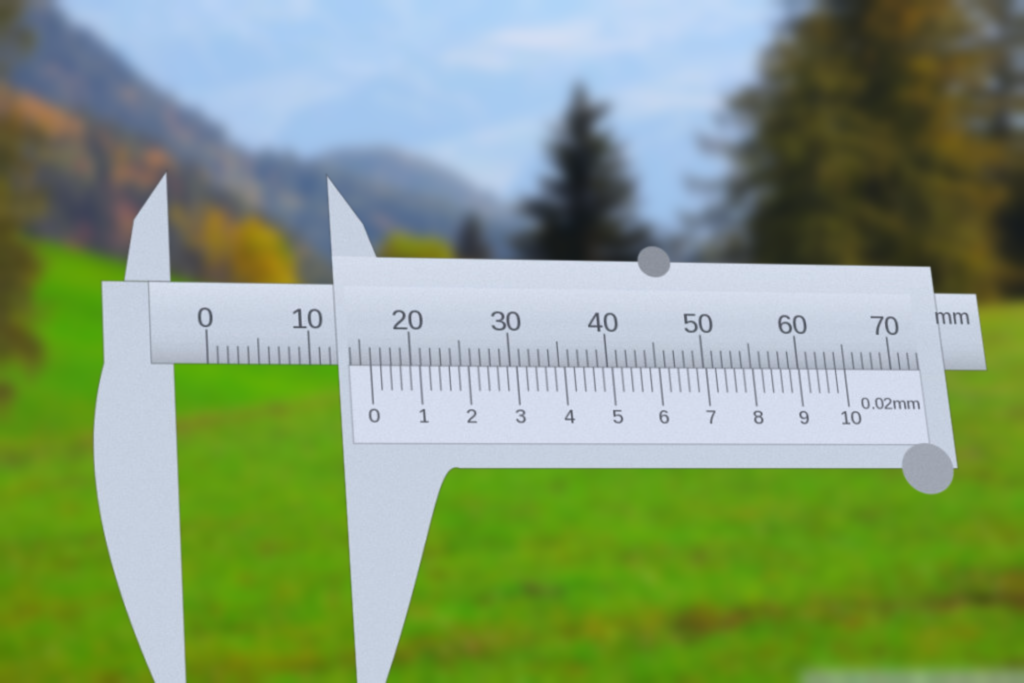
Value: 16.0 mm
